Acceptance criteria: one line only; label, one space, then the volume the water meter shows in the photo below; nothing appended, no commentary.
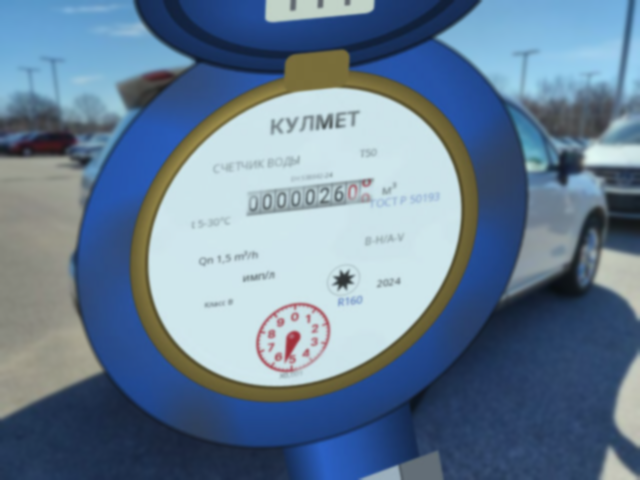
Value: 26.085 m³
